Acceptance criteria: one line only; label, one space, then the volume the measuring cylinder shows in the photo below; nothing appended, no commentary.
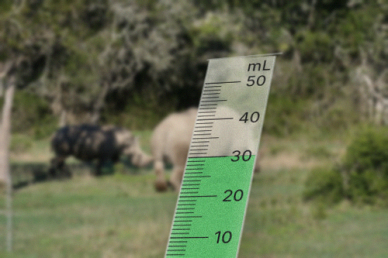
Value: 30 mL
